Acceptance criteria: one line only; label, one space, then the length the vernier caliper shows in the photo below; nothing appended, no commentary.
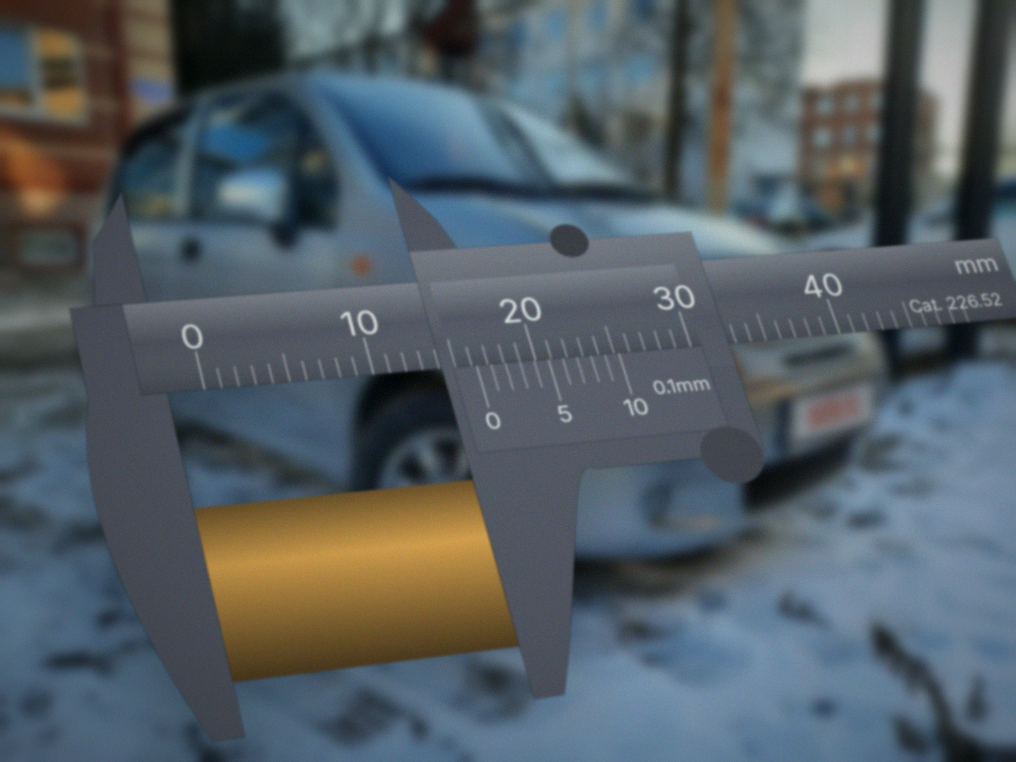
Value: 16.3 mm
